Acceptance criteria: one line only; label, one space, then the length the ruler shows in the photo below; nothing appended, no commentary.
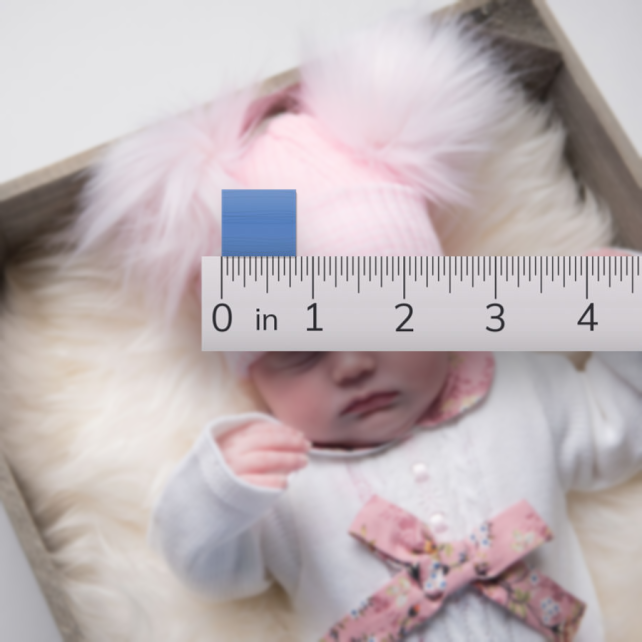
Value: 0.8125 in
